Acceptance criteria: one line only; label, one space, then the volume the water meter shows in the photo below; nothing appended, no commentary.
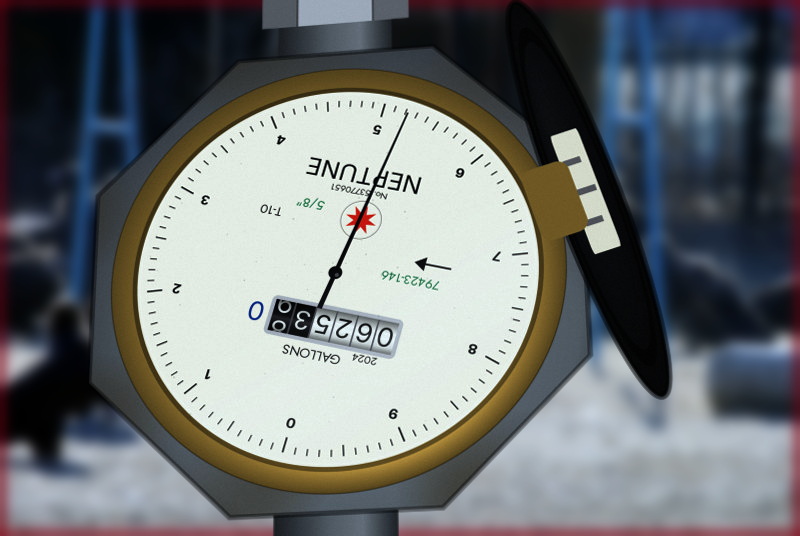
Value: 625385.2 gal
